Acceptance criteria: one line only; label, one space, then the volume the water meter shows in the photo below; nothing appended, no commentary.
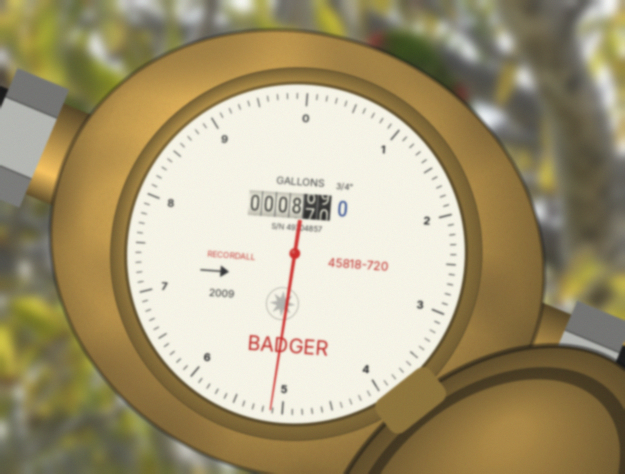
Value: 8695.1 gal
